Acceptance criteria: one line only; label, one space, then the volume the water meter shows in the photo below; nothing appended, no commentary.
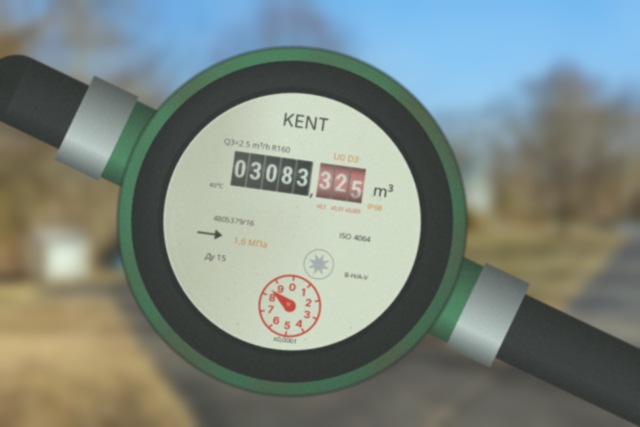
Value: 3083.3248 m³
